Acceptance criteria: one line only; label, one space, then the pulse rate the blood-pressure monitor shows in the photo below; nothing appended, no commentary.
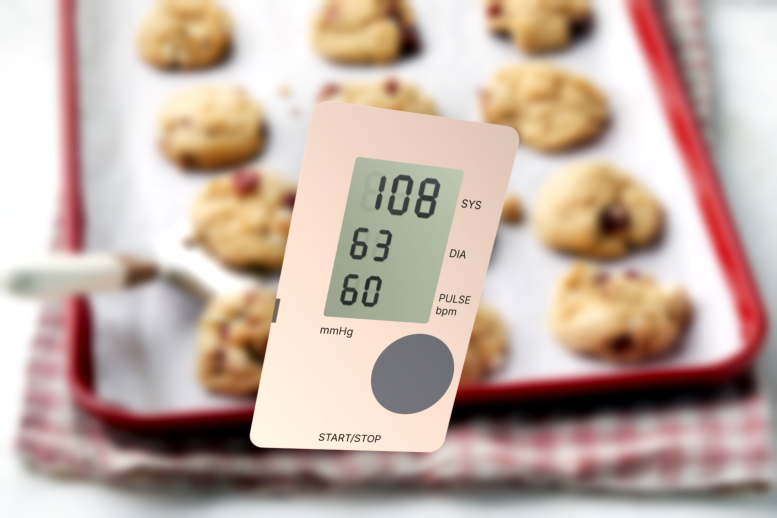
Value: 60 bpm
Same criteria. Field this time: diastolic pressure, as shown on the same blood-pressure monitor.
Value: 63 mmHg
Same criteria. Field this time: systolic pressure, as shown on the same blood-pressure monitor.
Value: 108 mmHg
